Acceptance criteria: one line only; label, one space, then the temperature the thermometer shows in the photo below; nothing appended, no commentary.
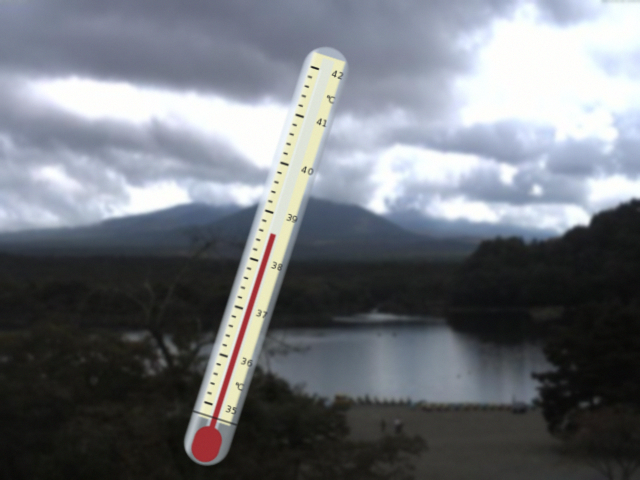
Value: 38.6 °C
